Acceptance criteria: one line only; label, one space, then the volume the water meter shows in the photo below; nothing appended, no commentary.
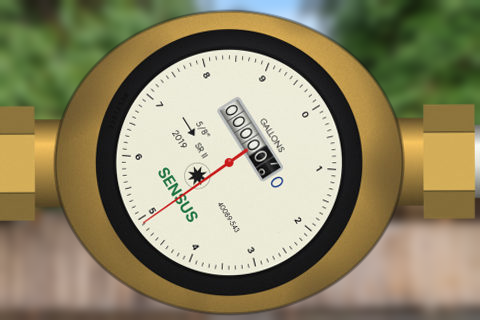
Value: 74.9 gal
